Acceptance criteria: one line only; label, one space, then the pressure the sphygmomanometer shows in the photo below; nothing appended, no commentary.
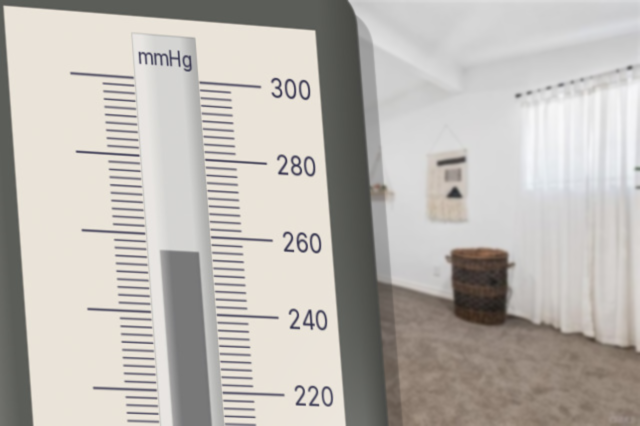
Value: 256 mmHg
